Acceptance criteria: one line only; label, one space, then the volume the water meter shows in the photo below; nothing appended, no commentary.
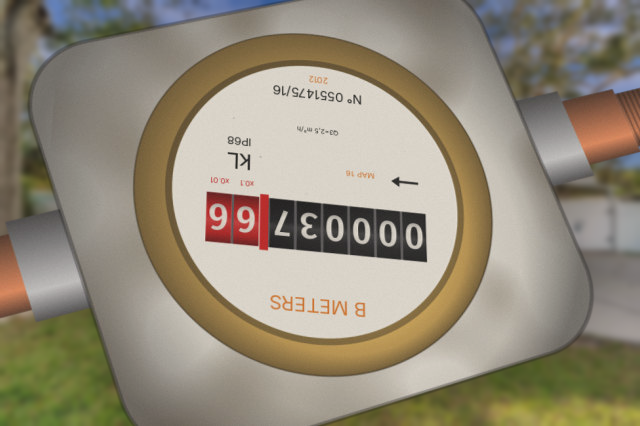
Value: 37.66 kL
